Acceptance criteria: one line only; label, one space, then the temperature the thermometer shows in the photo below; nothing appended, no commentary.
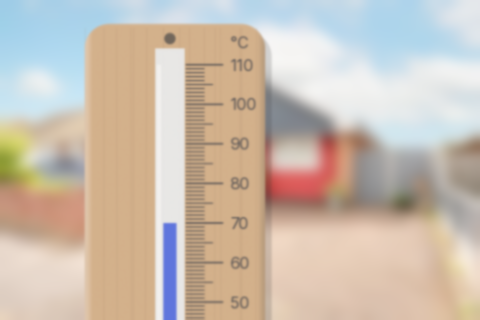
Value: 70 °C
